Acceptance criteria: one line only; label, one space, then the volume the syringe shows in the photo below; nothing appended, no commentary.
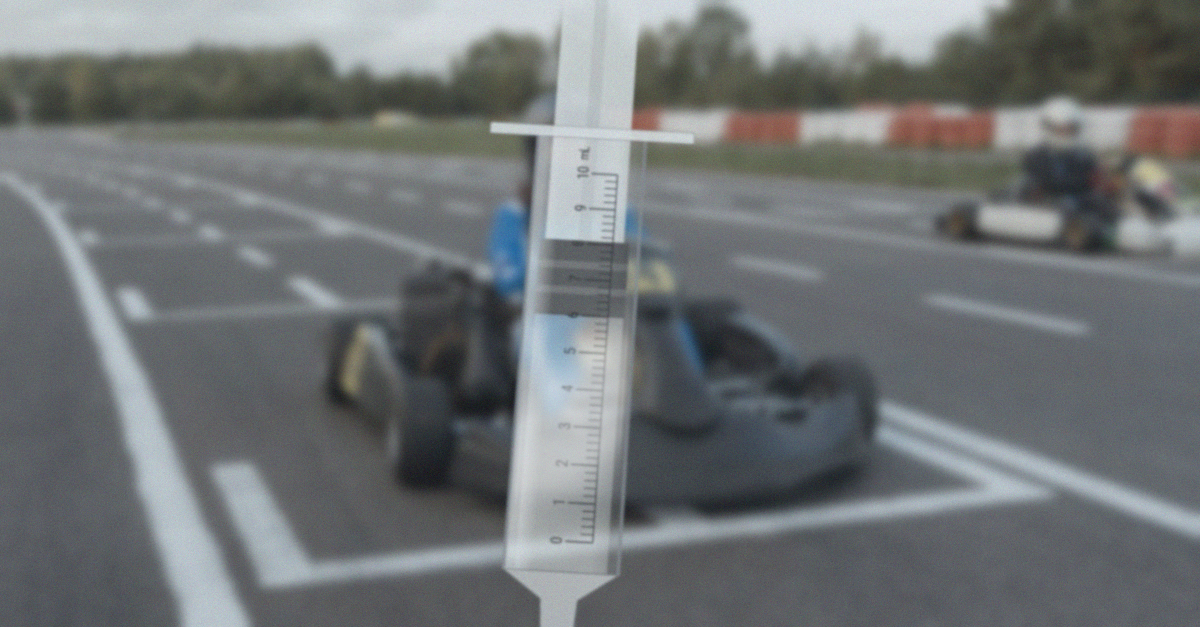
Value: 6 mL
